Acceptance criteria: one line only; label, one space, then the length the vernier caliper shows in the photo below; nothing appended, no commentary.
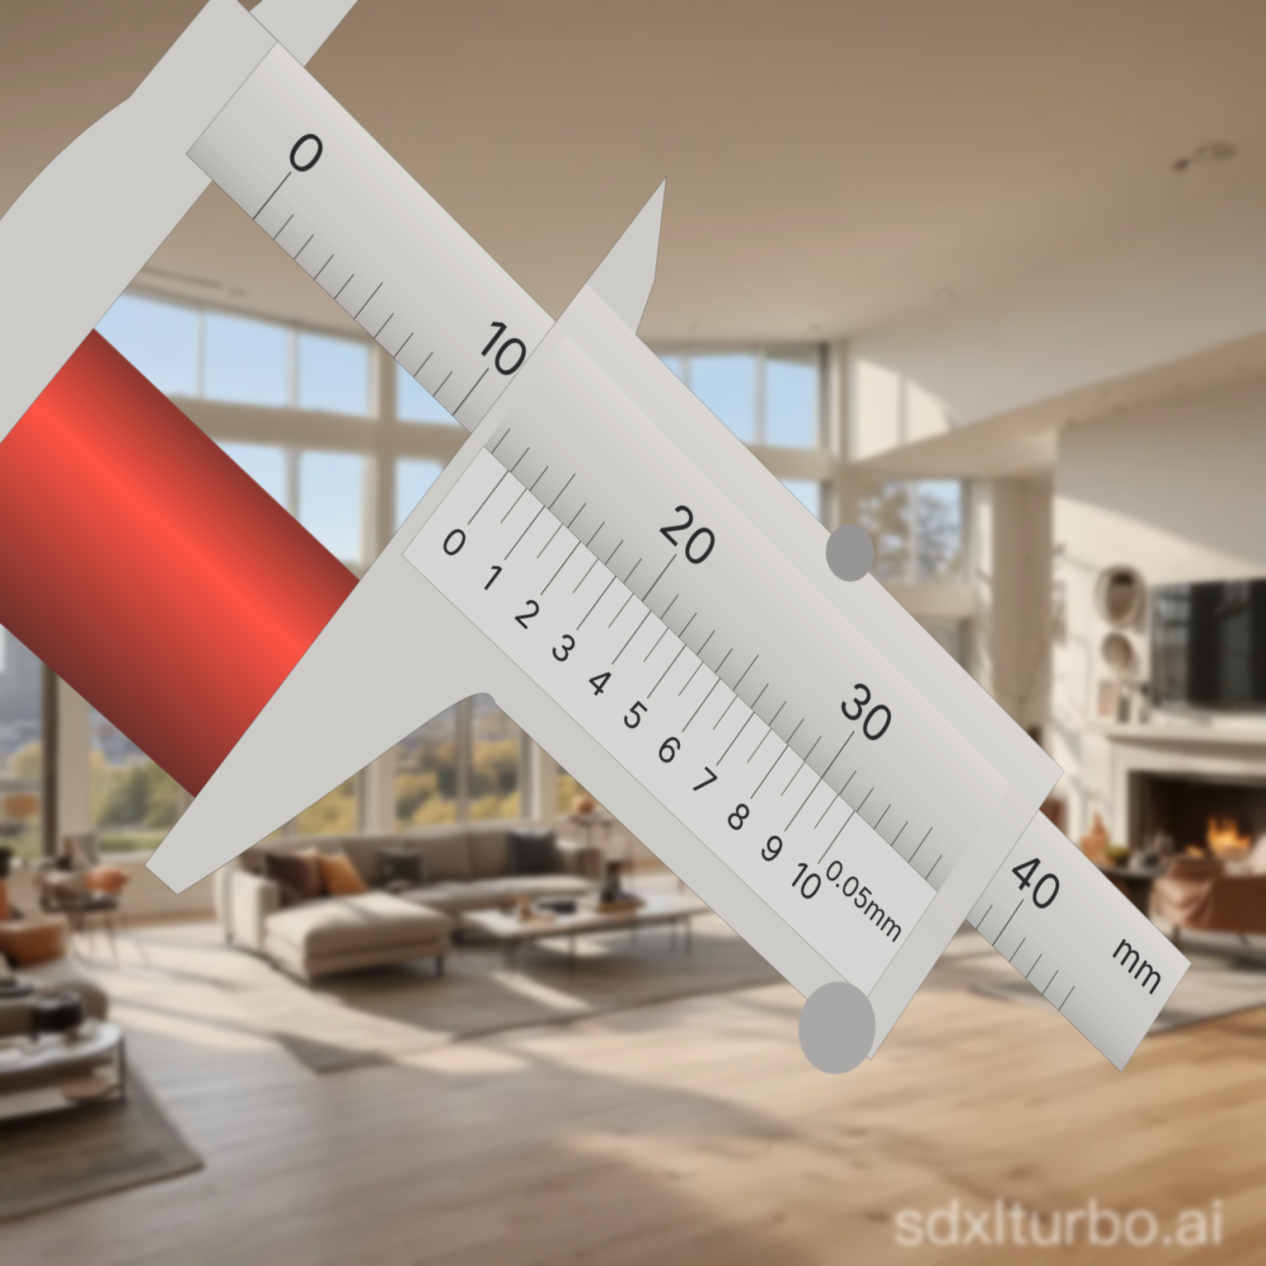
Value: 12.90 mm
